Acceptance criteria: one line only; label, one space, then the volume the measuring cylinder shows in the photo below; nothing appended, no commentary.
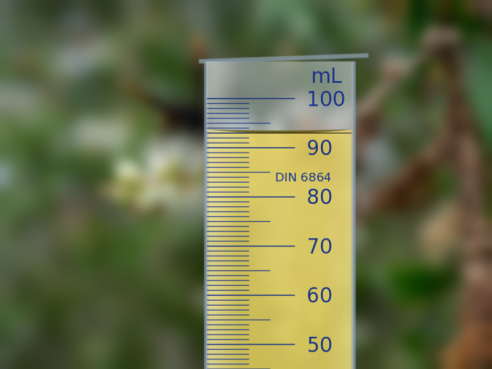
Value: 93 mL
